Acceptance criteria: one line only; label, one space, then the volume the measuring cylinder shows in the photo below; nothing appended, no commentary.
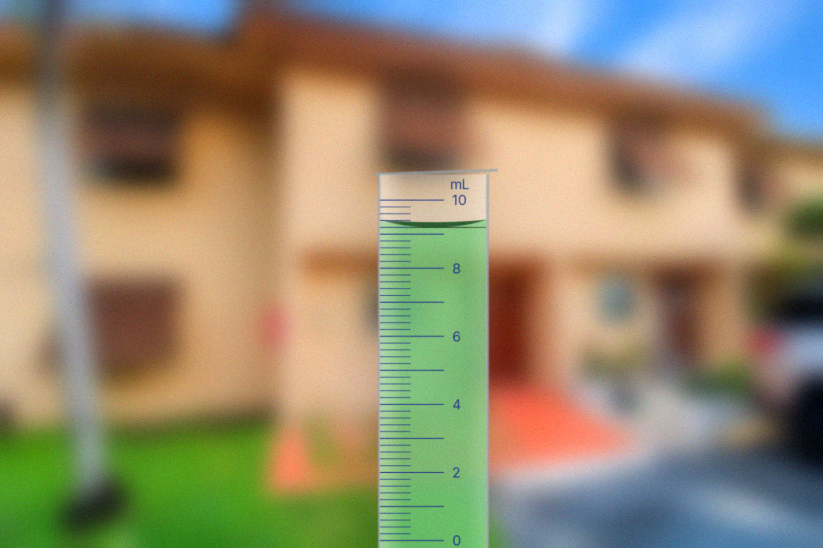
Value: 9.2 mL
